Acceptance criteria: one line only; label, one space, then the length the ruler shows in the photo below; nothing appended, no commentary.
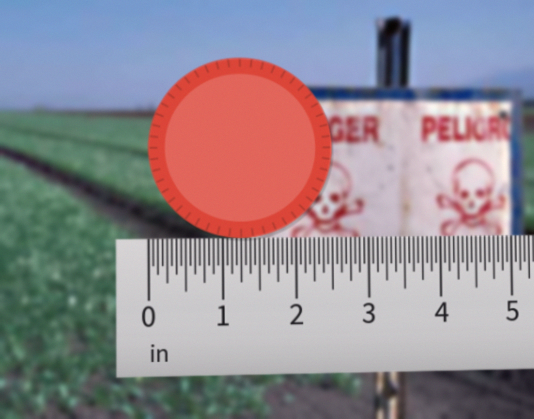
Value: 2.5 in
